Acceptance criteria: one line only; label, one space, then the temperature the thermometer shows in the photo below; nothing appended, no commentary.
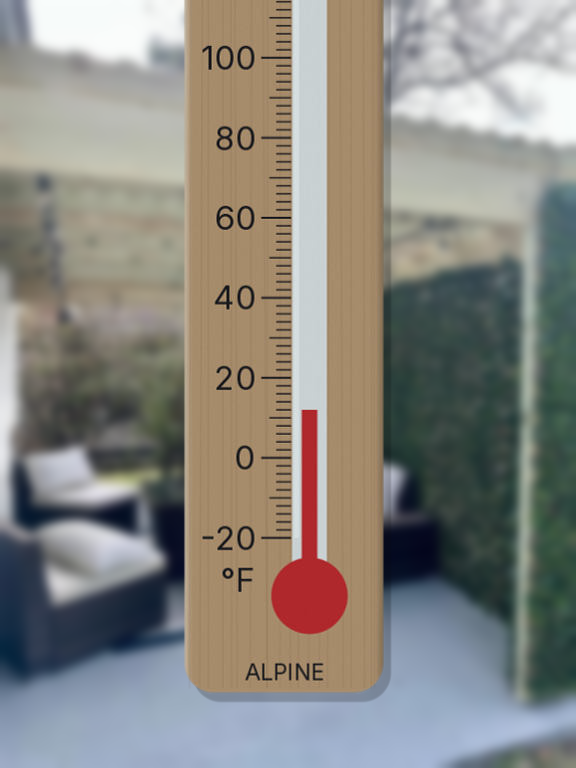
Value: 12 °F
